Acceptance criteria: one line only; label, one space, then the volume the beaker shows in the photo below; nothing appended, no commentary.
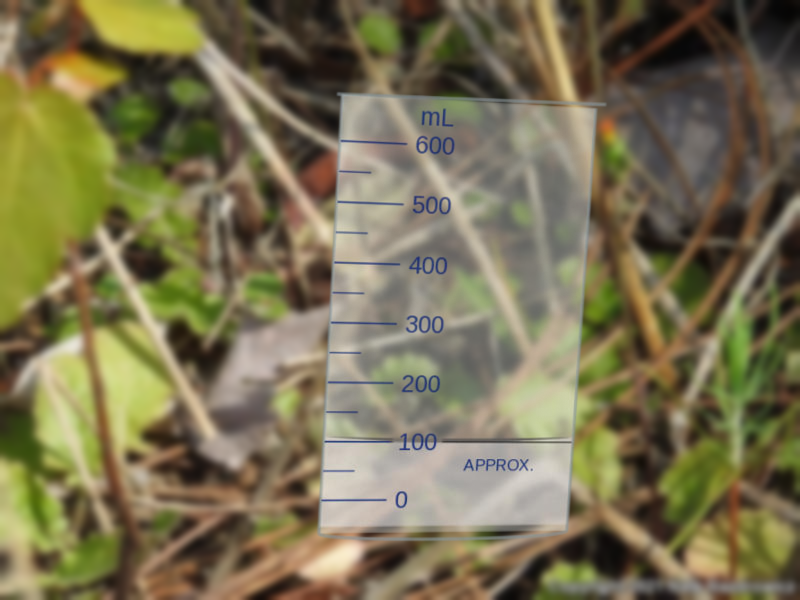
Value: 100 mL
